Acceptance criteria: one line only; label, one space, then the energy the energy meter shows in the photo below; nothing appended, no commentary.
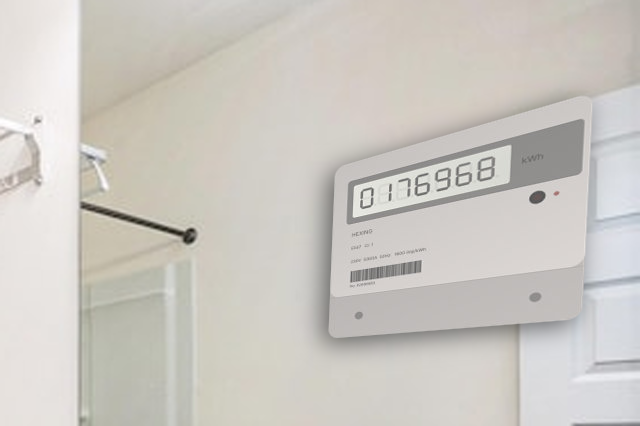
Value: 176968 kWh
